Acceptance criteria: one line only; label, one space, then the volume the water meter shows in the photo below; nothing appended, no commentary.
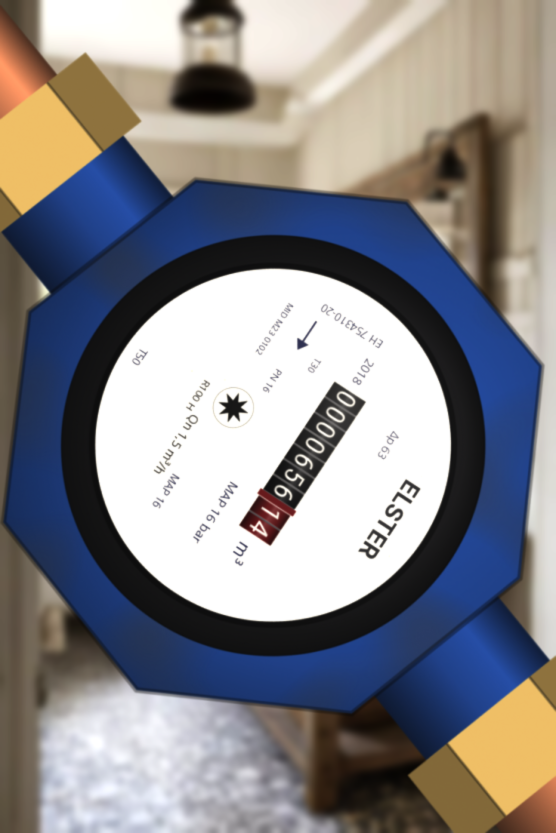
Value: 656.14 m³
